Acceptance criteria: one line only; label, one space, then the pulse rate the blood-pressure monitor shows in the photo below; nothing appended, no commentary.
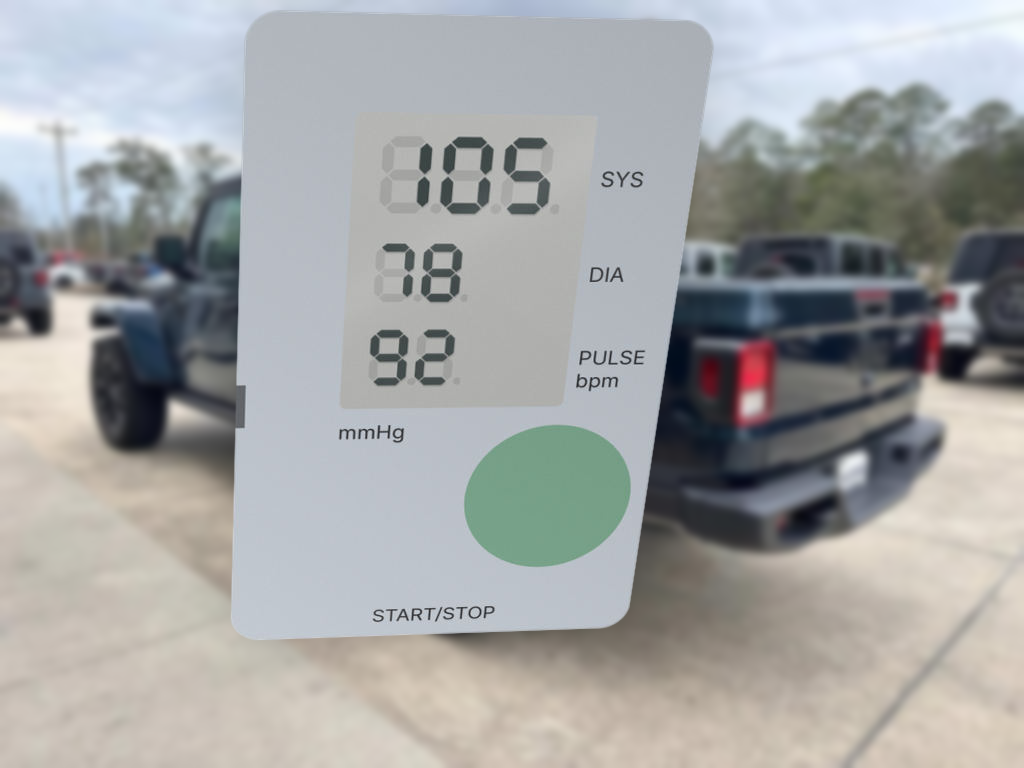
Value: 92 bpm
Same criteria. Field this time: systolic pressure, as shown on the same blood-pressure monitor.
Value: 105 mmHg
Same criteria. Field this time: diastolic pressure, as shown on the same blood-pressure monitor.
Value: 78 mmHg
